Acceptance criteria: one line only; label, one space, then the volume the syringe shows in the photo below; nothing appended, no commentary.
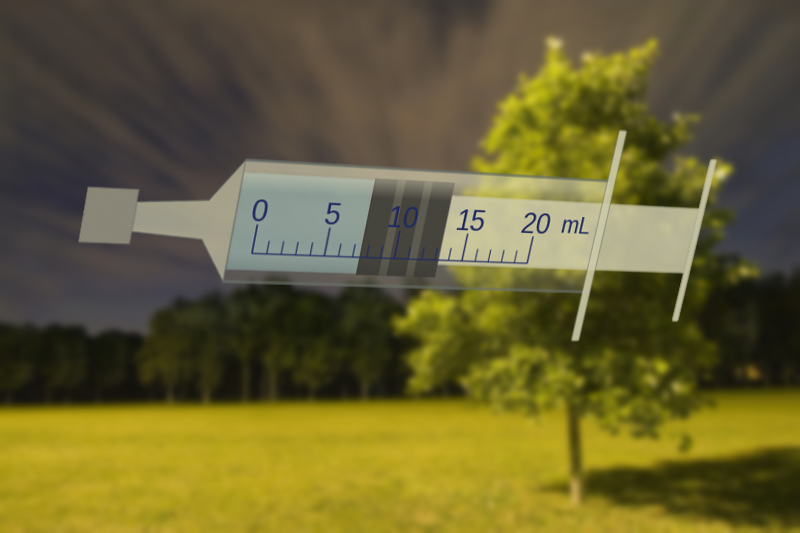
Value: 7.5 mL
